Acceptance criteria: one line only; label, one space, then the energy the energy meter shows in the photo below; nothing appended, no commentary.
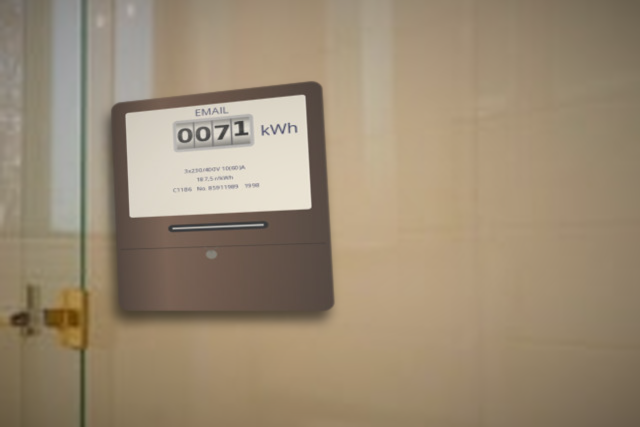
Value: 71 kWh
